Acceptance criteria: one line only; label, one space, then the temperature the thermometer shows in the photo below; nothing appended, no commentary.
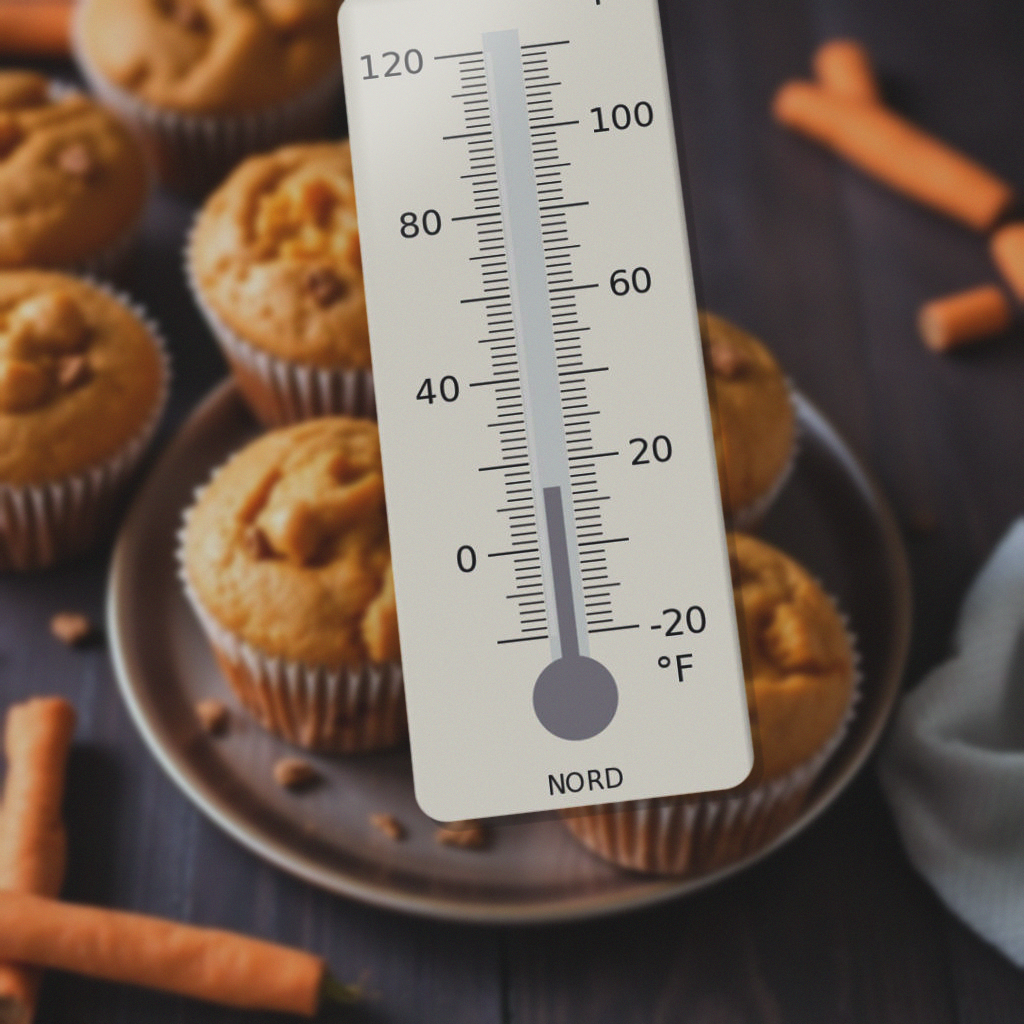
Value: 14 °F
